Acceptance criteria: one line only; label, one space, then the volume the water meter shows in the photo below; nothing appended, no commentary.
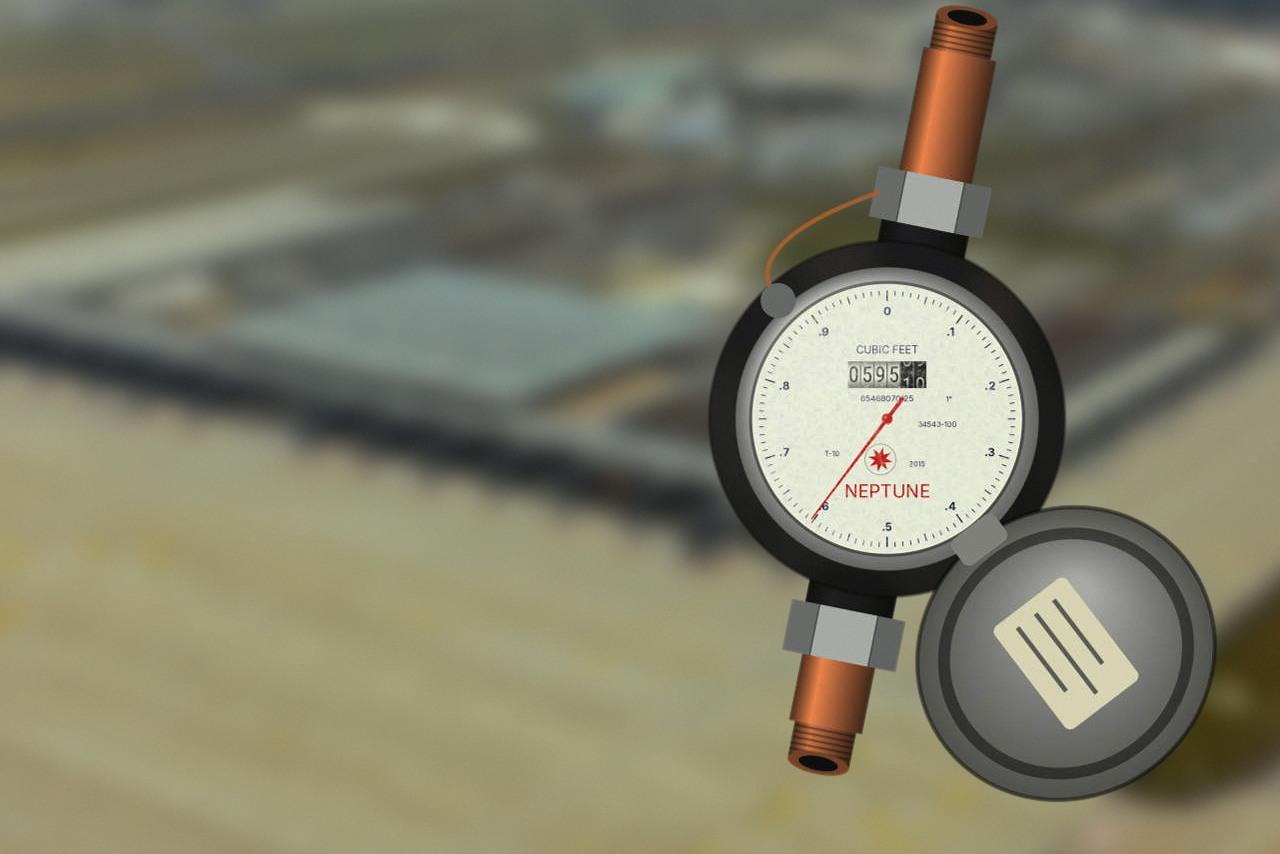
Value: 59509.60 ft³
